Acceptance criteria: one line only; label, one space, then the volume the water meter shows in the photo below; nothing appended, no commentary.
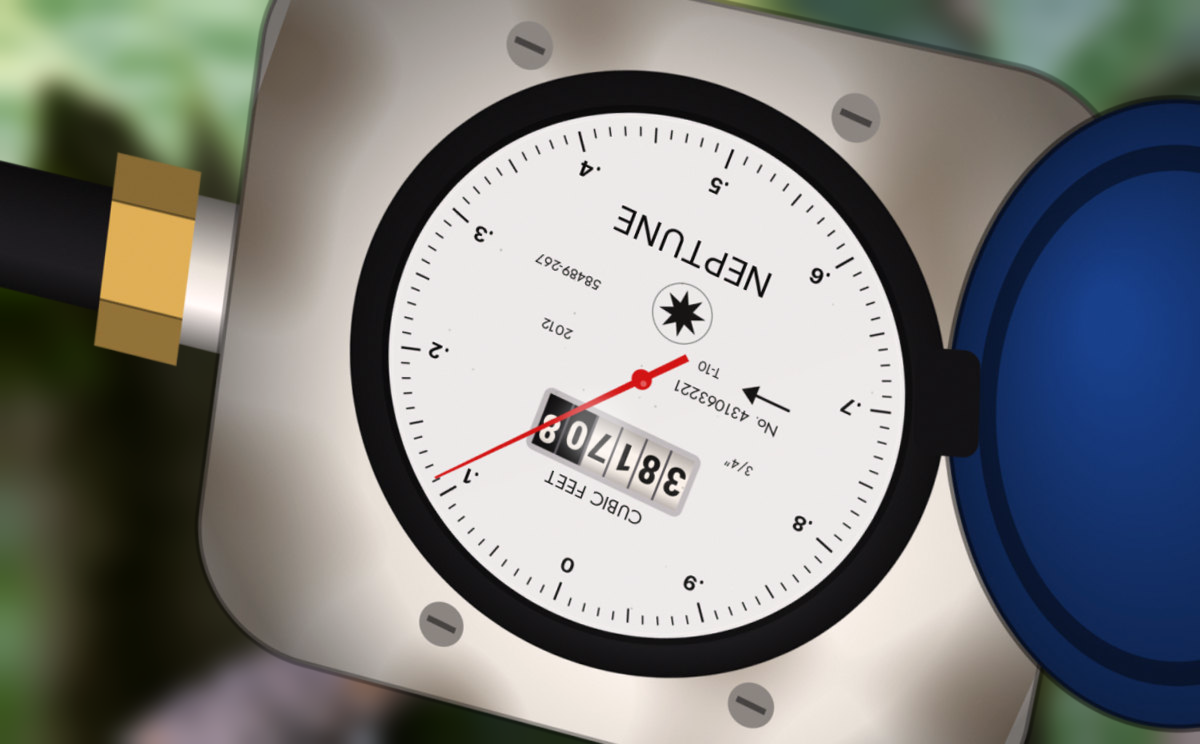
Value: 381708.11 ft³
